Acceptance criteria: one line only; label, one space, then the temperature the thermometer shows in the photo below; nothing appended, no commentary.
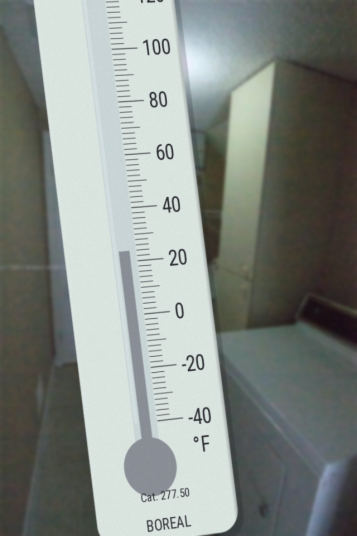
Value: 24 °F
